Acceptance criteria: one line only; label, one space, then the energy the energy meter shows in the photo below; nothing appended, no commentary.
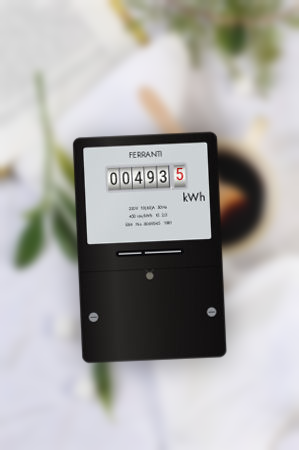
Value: 493.5 kWh
